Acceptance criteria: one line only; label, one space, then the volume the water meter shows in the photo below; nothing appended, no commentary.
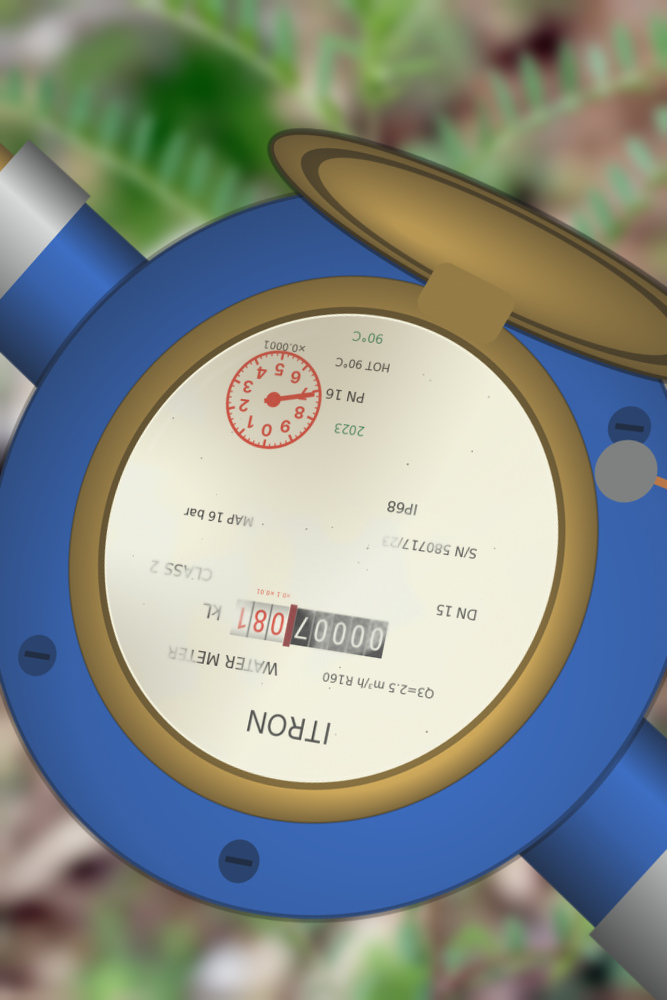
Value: 7.0817 kL
